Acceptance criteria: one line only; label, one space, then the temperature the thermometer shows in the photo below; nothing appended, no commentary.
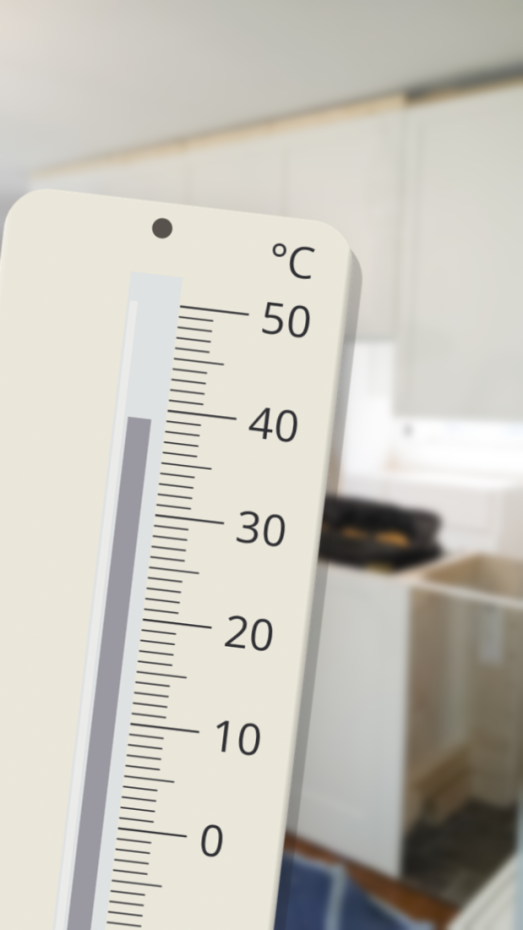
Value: 39 °C
